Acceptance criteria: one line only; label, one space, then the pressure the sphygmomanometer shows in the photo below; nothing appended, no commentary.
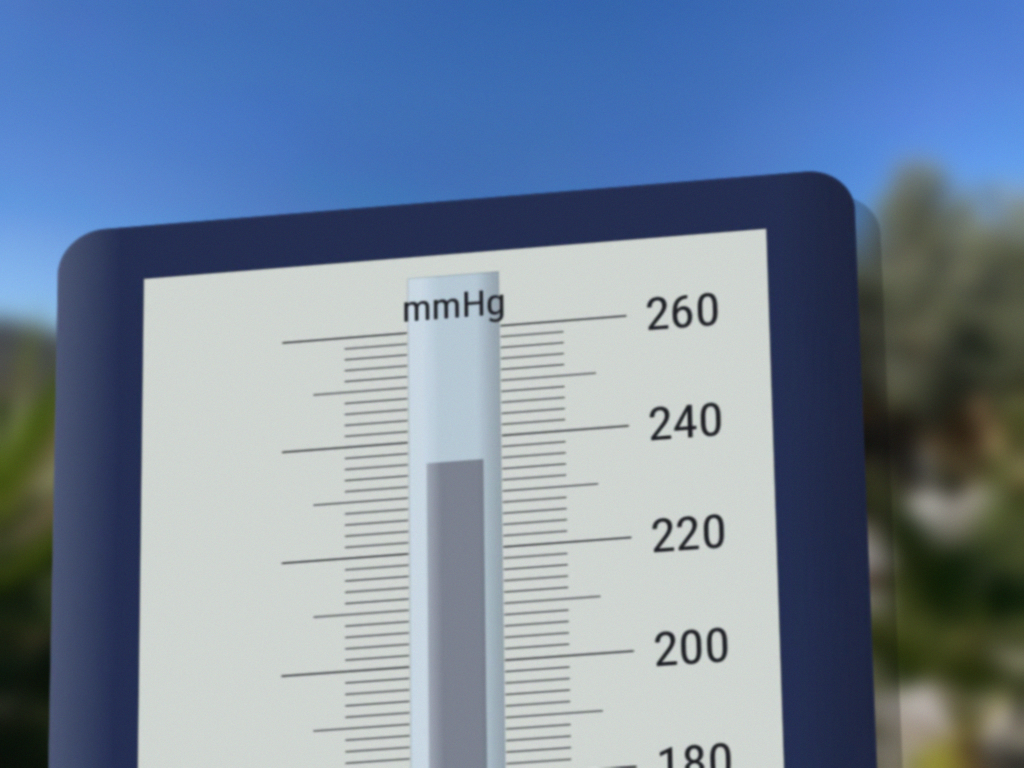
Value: 236 mmHg
